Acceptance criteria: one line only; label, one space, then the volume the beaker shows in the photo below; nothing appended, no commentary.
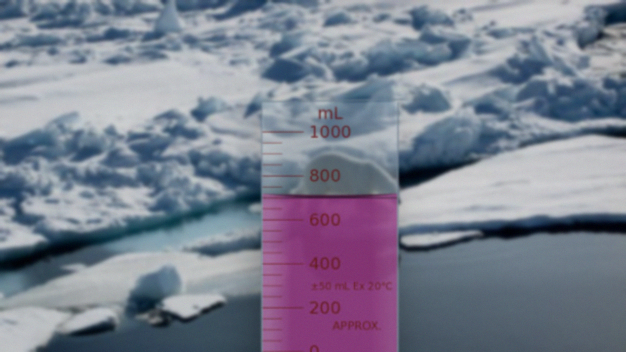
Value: 700 mL
